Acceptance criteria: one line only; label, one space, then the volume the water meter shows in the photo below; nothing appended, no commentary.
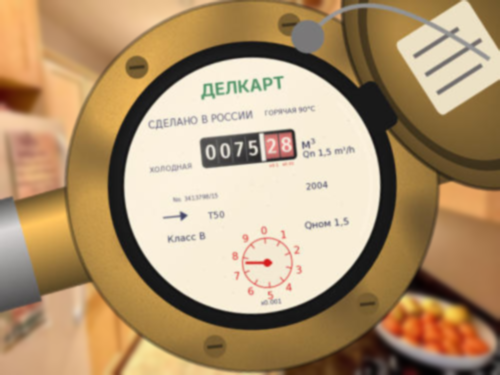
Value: 75.287 m³
